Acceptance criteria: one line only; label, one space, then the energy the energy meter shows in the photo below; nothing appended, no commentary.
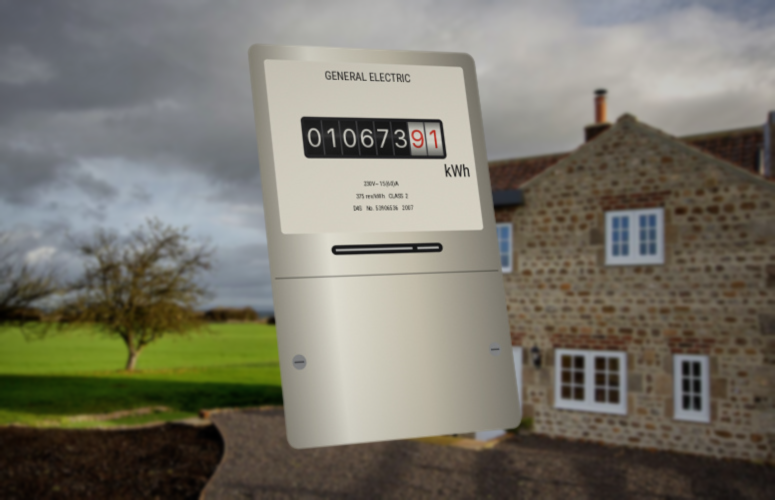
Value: 10673.91 kWh
